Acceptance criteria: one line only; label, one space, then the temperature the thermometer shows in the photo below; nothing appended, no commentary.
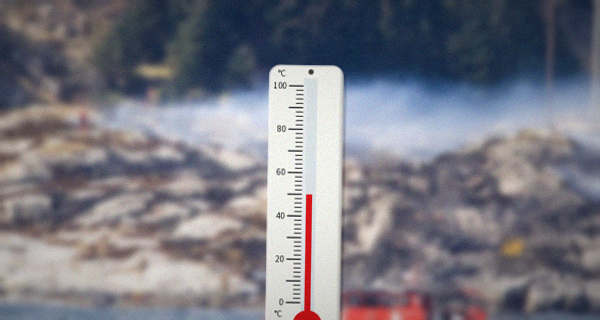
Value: 50 °C
